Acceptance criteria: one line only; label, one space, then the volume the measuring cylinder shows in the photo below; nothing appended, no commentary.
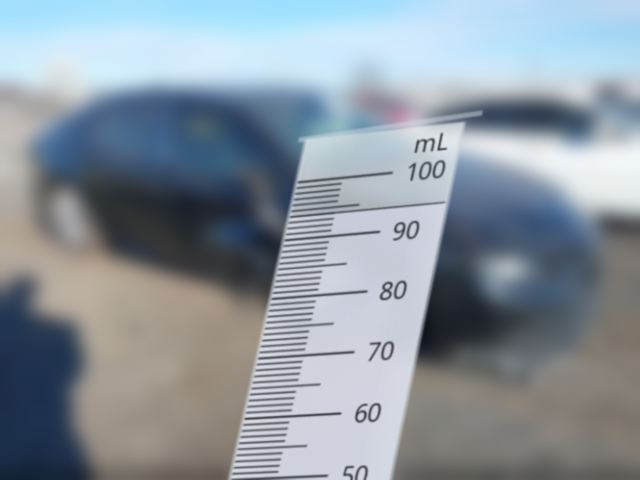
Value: 94 mL
